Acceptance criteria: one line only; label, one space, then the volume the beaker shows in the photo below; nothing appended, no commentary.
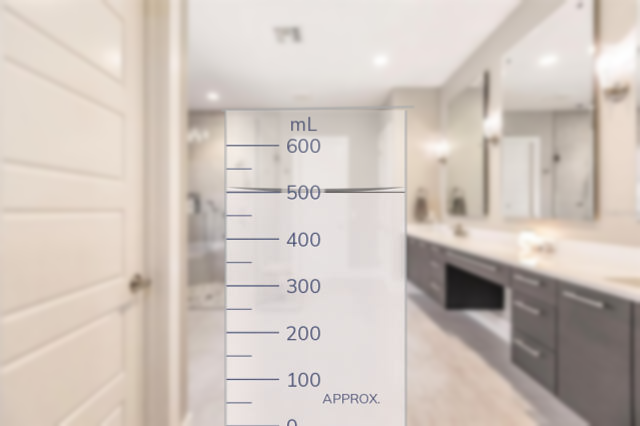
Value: 500 mL
